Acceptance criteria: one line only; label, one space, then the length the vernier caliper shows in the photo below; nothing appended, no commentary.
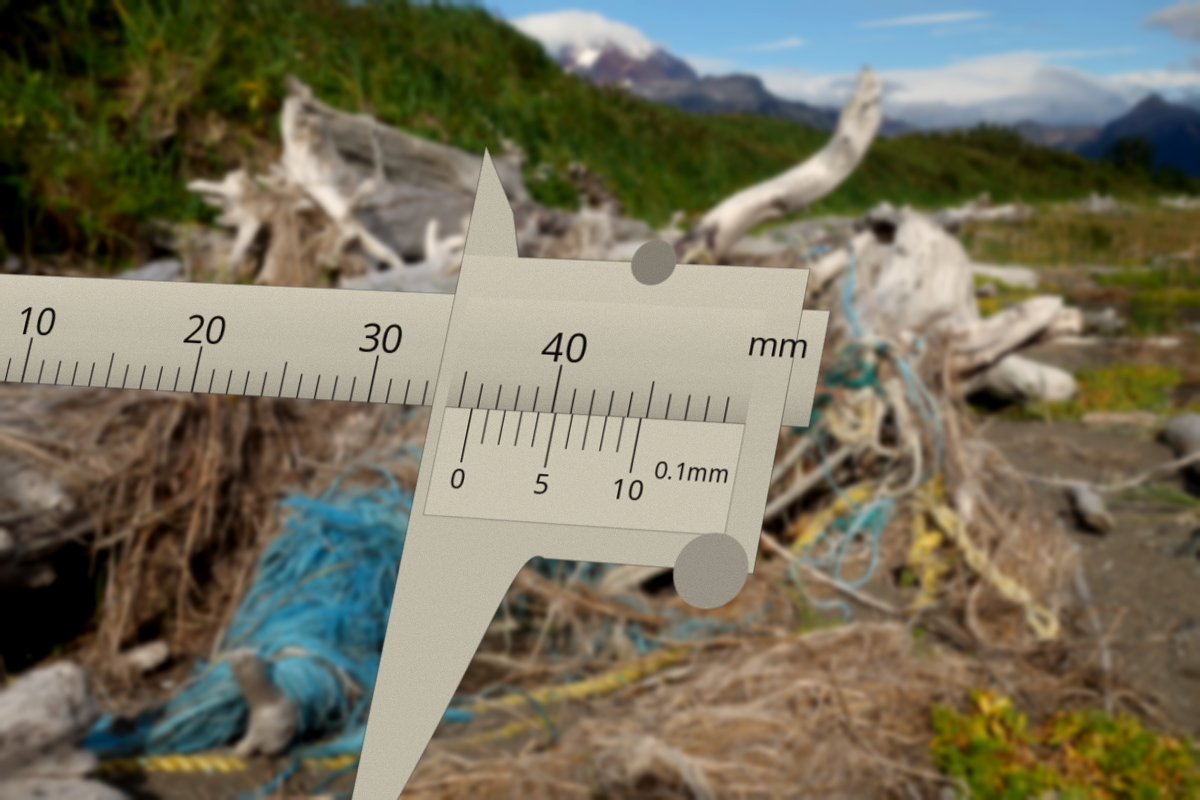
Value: 35.7 mm
